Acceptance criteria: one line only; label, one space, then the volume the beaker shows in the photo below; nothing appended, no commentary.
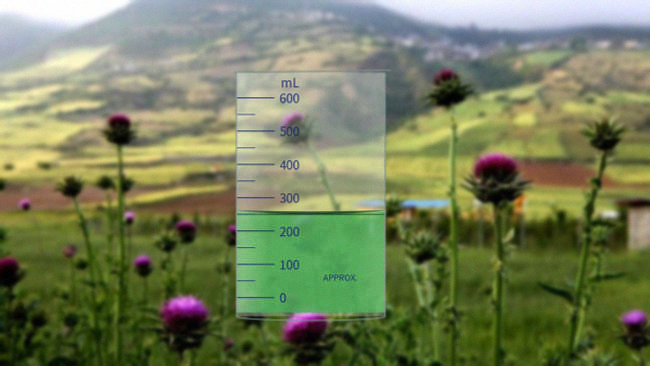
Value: 250 mL
